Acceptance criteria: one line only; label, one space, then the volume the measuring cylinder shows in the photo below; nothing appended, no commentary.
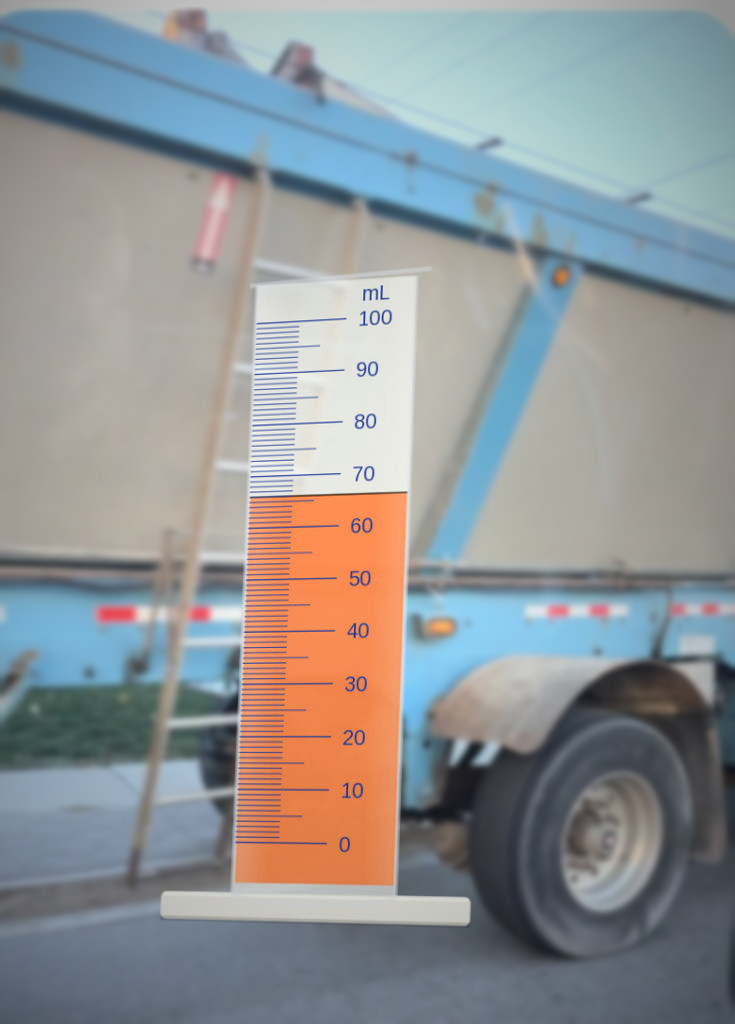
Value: 66 mL
